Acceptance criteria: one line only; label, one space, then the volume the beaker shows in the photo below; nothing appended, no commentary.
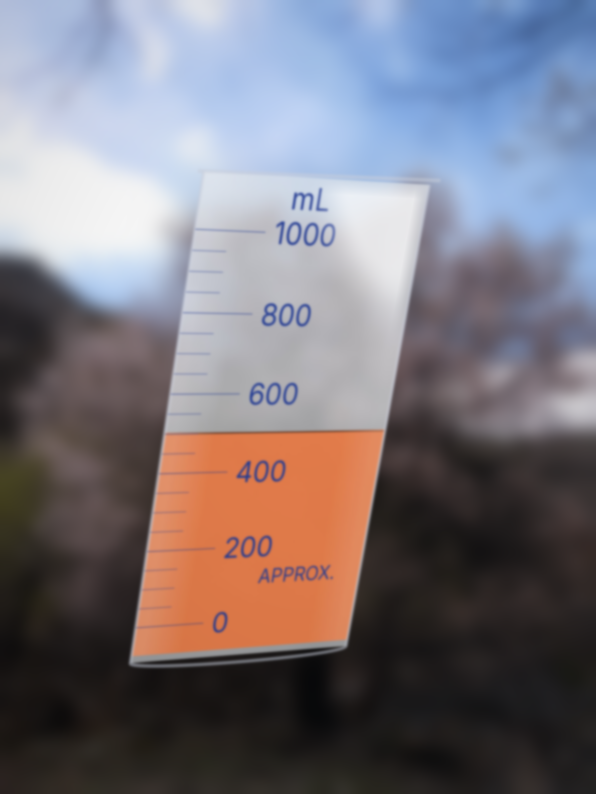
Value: 500 mL
